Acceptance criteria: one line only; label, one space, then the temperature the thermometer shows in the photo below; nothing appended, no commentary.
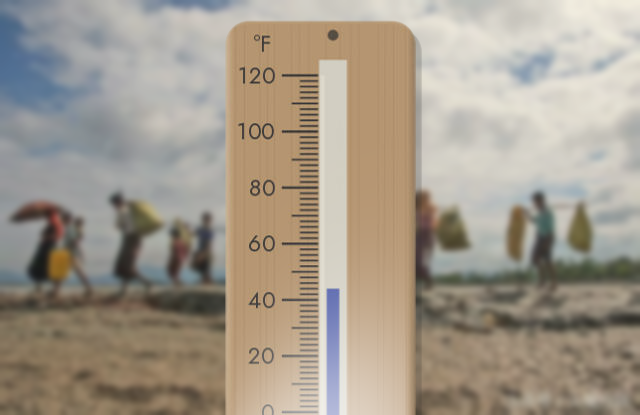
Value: 44 °F
